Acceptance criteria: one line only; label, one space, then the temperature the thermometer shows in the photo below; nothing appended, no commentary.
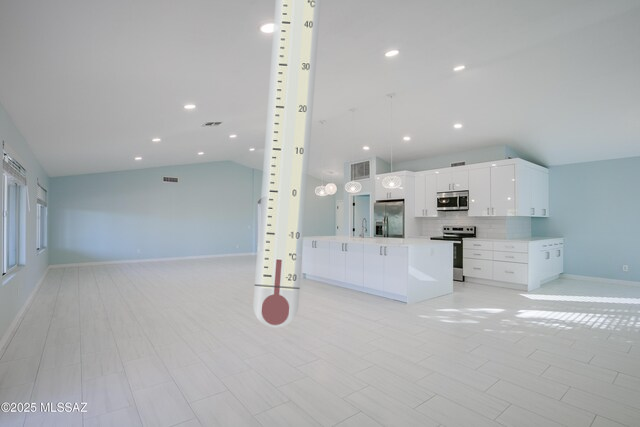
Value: -16 °C
